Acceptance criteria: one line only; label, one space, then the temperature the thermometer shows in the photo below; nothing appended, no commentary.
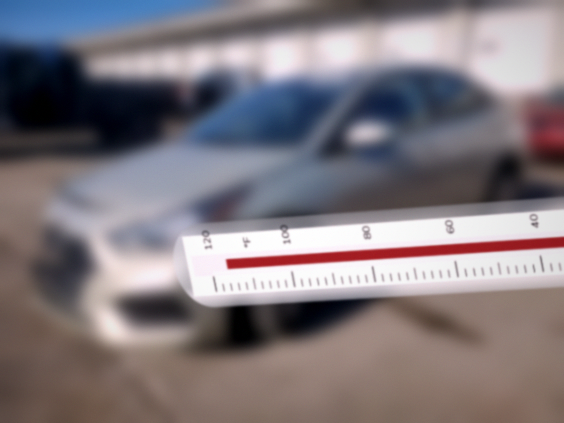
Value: 116 °F
